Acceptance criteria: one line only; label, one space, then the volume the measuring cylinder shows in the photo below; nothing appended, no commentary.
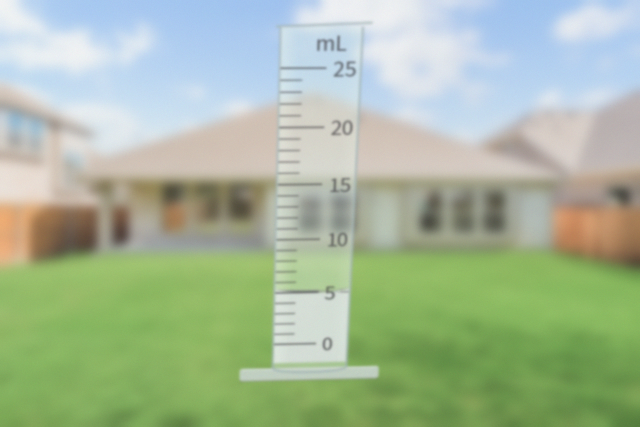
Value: 5 mL
